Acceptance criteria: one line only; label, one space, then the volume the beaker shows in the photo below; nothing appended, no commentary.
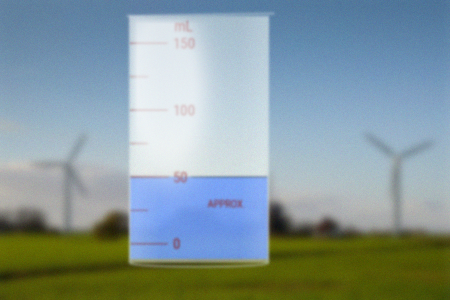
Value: 50 mL
